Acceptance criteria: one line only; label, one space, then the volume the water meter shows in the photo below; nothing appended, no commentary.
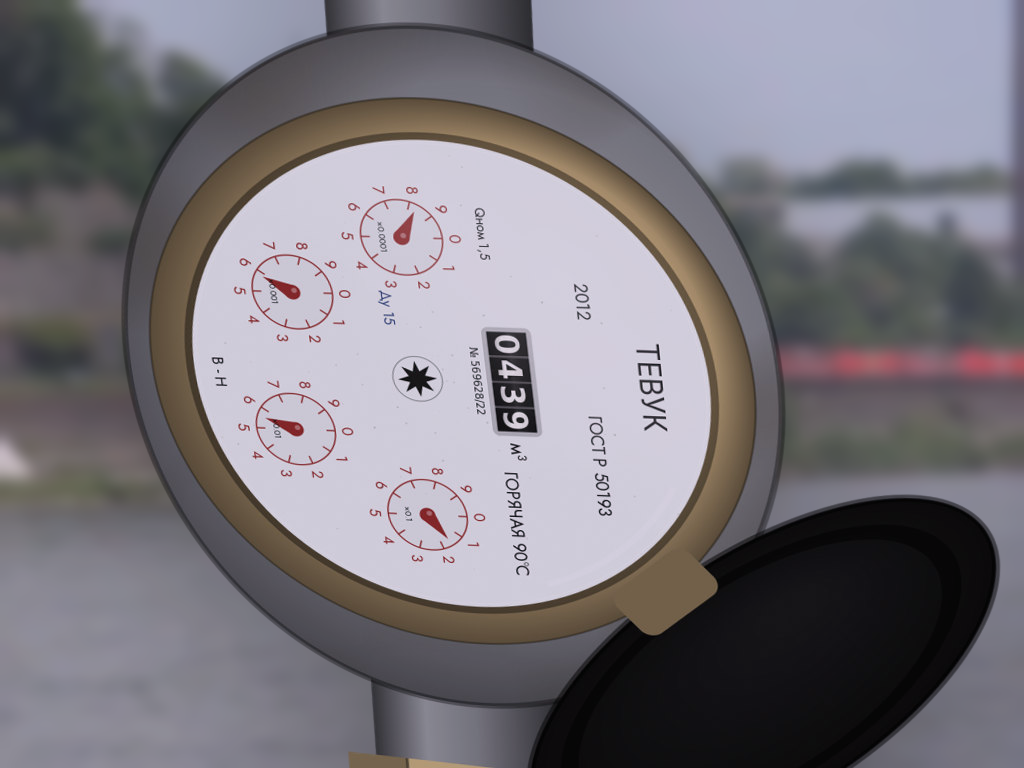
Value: 439.1558 m³
